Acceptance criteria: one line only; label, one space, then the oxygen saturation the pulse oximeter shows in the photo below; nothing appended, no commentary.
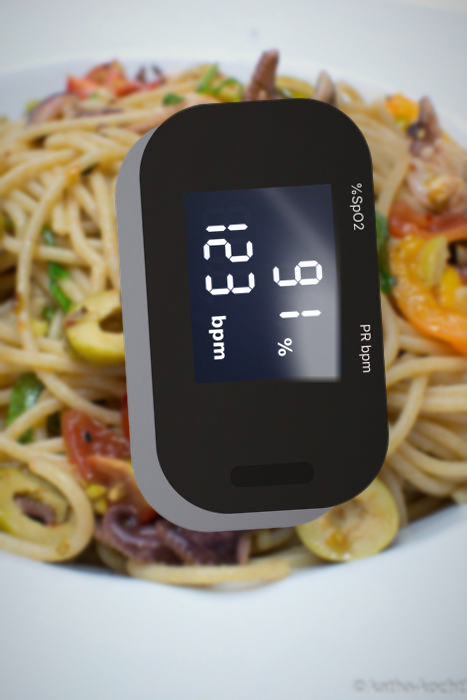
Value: 91 %
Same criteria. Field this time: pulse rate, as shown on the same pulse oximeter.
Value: 123 bpm
